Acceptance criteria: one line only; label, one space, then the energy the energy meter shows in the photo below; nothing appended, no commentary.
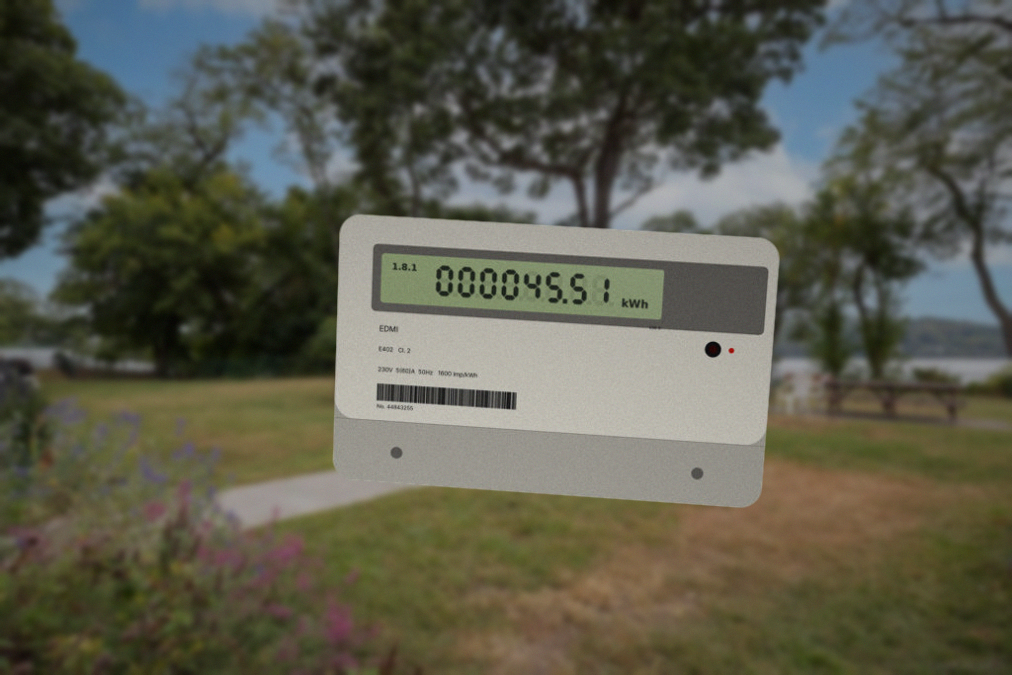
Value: 45.51 kWh
